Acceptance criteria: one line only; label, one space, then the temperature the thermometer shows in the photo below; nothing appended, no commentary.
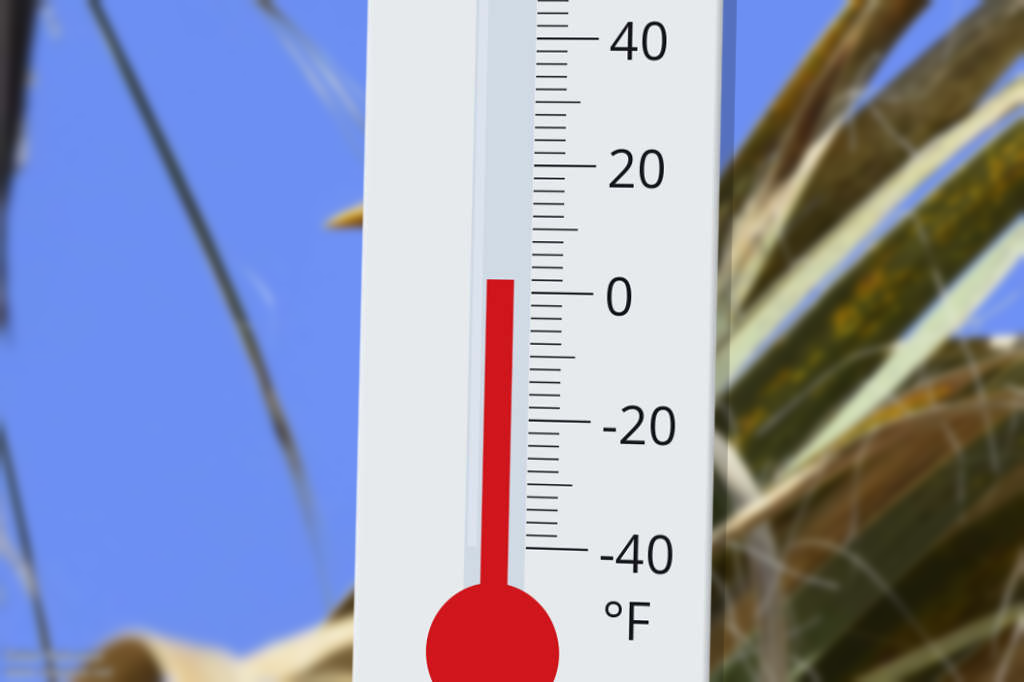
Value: 2 °F
